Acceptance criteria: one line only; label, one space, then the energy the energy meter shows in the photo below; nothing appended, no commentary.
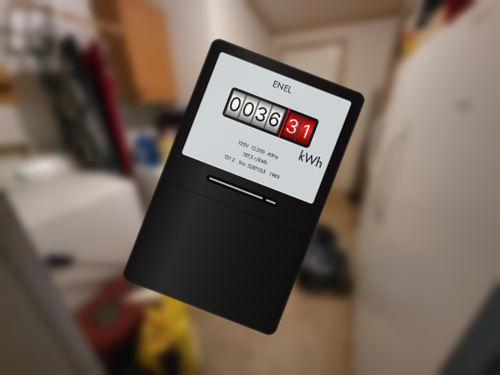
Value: 36.31 kWh
